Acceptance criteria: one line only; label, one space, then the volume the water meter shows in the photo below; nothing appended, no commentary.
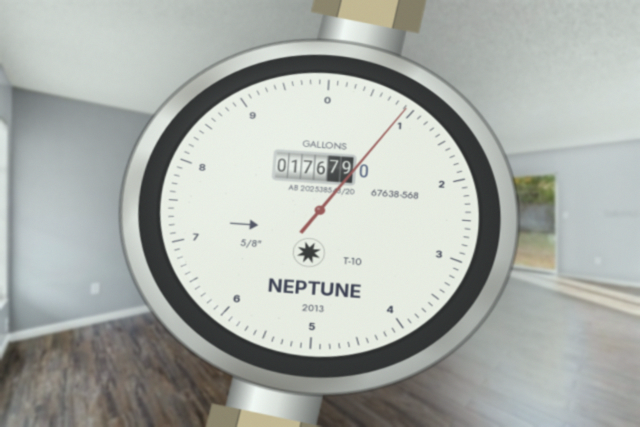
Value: 176790.9 gal
